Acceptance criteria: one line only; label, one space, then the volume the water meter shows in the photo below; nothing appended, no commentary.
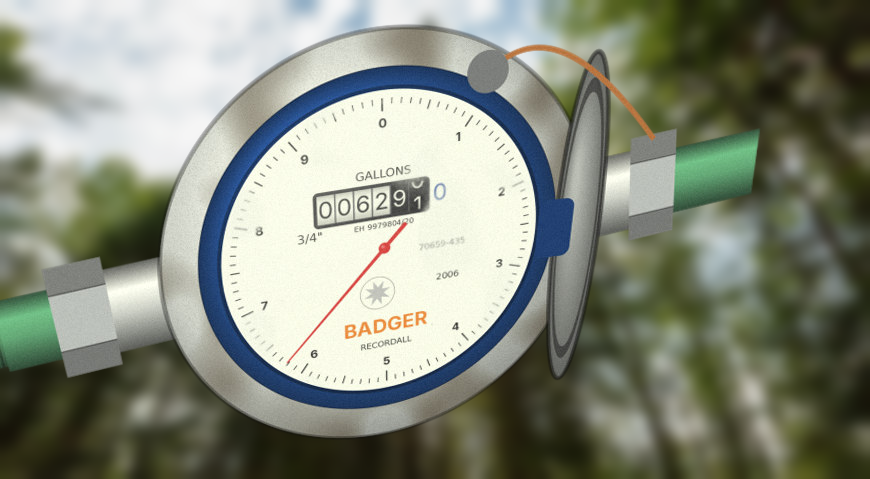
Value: 62906.2 gal
